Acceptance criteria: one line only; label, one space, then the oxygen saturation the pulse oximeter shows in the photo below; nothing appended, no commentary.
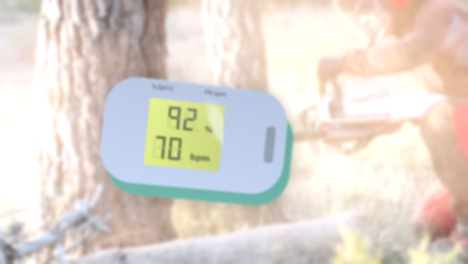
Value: 92 %
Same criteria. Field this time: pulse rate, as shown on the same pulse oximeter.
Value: 70 bpm
